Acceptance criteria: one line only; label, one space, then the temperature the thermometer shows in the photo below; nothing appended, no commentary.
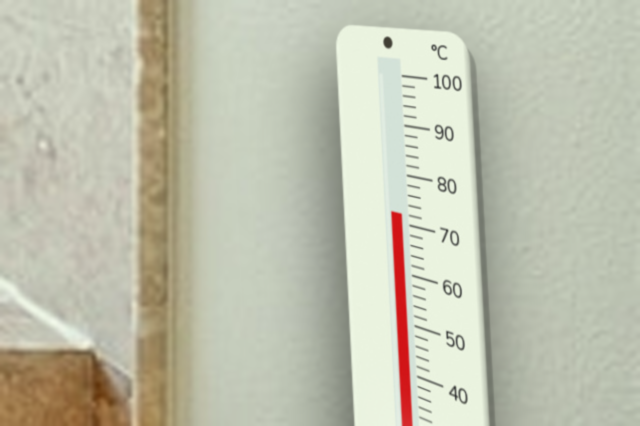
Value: 72 °C
